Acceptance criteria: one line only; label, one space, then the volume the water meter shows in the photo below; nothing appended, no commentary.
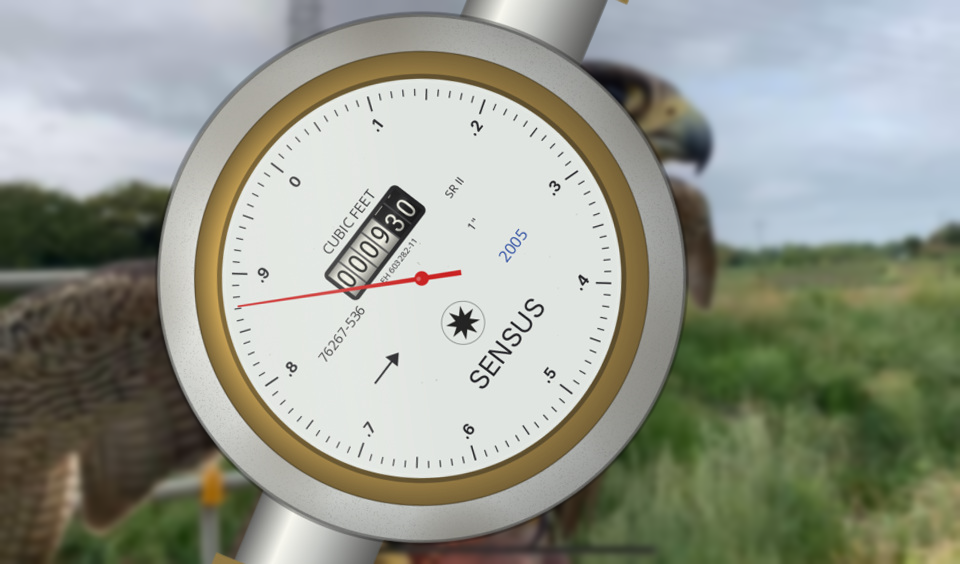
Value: 929.87 ft³
